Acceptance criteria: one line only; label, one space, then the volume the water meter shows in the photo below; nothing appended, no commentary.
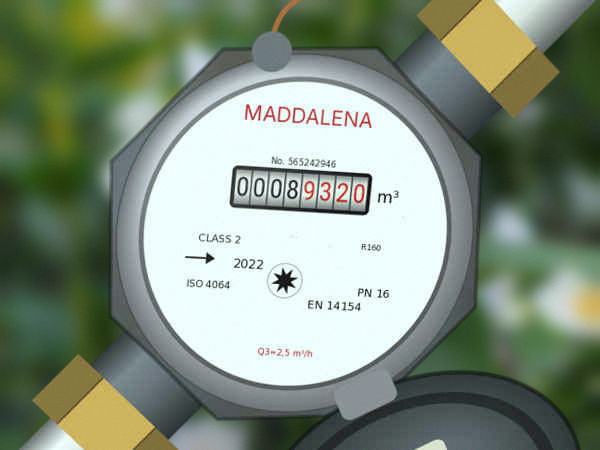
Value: 8.9320 m³
